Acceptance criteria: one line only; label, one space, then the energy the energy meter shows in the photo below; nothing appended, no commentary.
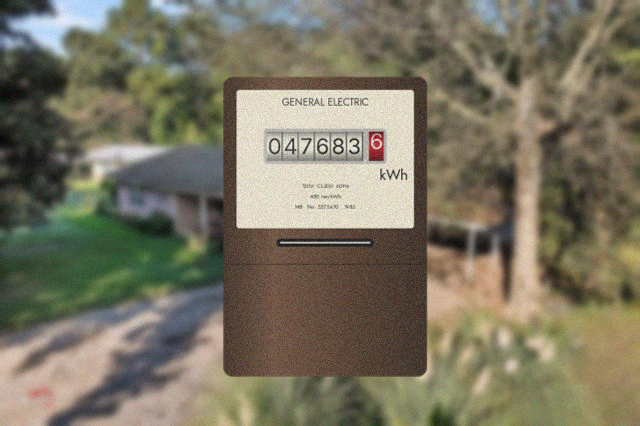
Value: 47683.6 kWh
